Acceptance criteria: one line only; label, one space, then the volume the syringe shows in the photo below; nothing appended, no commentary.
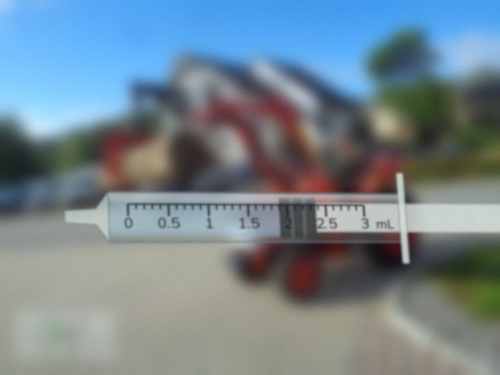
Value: 1.9 mL
